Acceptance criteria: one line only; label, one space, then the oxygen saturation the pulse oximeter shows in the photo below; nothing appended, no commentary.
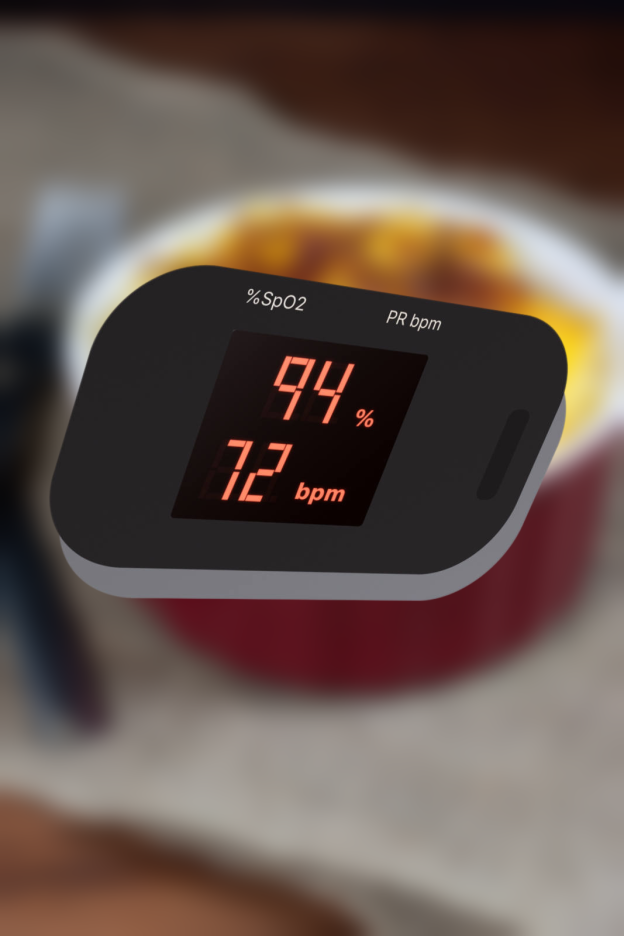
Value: 94 %
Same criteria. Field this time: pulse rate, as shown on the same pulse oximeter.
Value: 72 bpm
